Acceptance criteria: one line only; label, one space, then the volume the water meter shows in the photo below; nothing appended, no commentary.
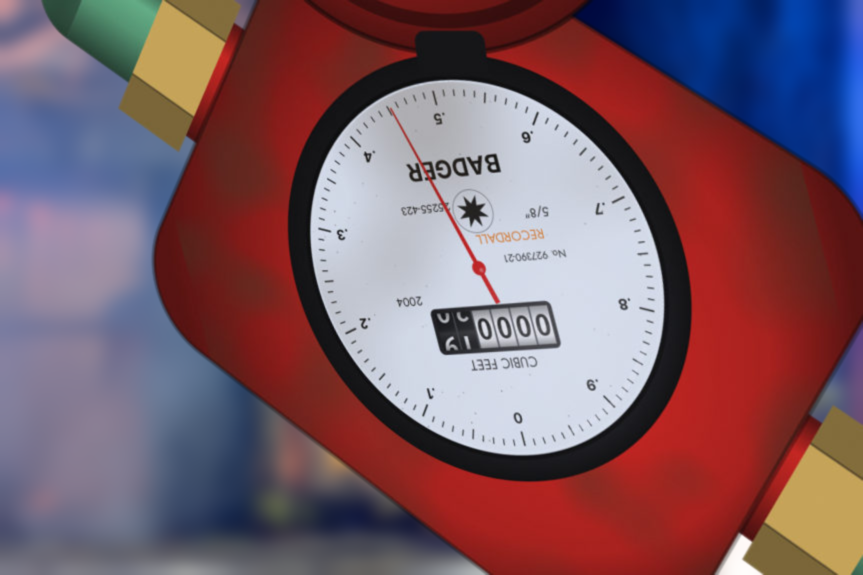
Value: 19.45 ft³
